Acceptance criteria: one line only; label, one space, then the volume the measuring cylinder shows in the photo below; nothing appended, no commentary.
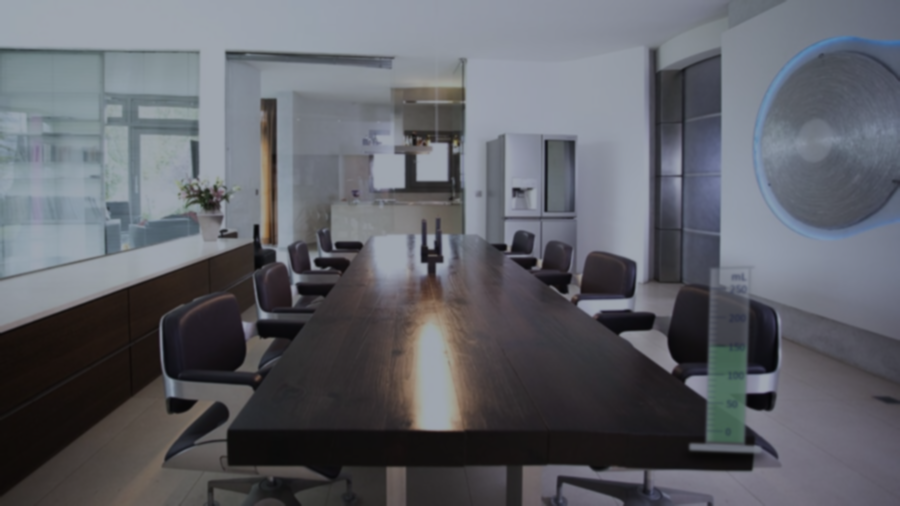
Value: 150 mL
